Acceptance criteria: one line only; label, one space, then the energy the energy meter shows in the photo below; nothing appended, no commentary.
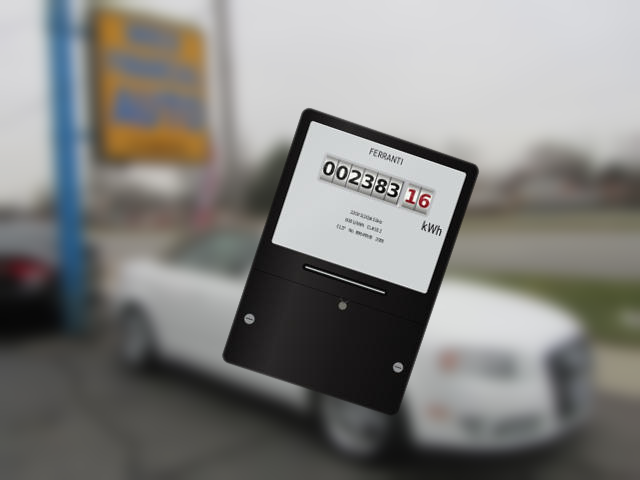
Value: 2383.16 kWh
